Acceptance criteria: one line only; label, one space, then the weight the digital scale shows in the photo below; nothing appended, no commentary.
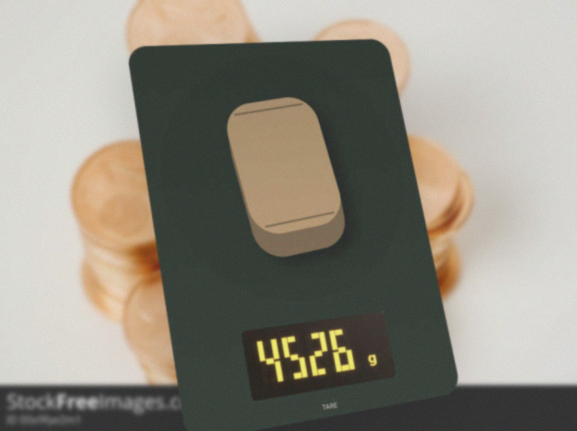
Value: 4526 g
